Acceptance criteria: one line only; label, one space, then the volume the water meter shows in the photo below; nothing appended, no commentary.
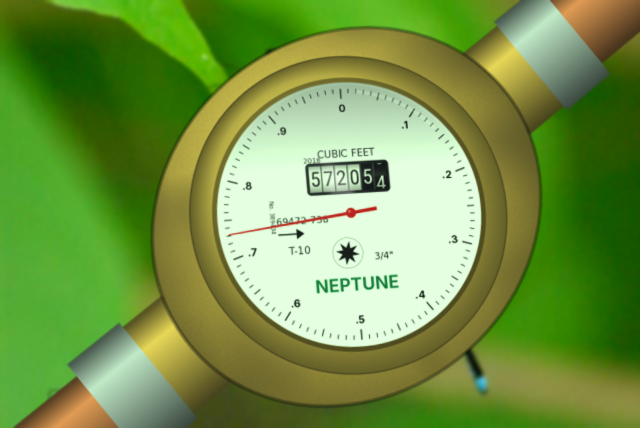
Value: 572053.73 ft³
